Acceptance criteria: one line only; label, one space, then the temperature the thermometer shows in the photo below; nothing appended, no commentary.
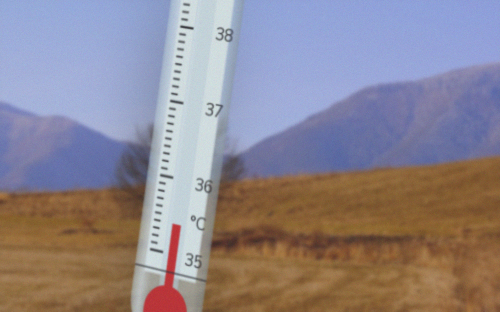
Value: 35.4 °C
